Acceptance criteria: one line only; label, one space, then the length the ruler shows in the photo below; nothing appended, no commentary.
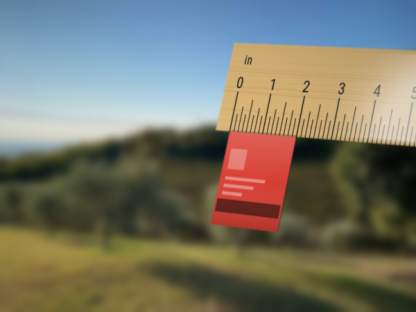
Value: 2 in
